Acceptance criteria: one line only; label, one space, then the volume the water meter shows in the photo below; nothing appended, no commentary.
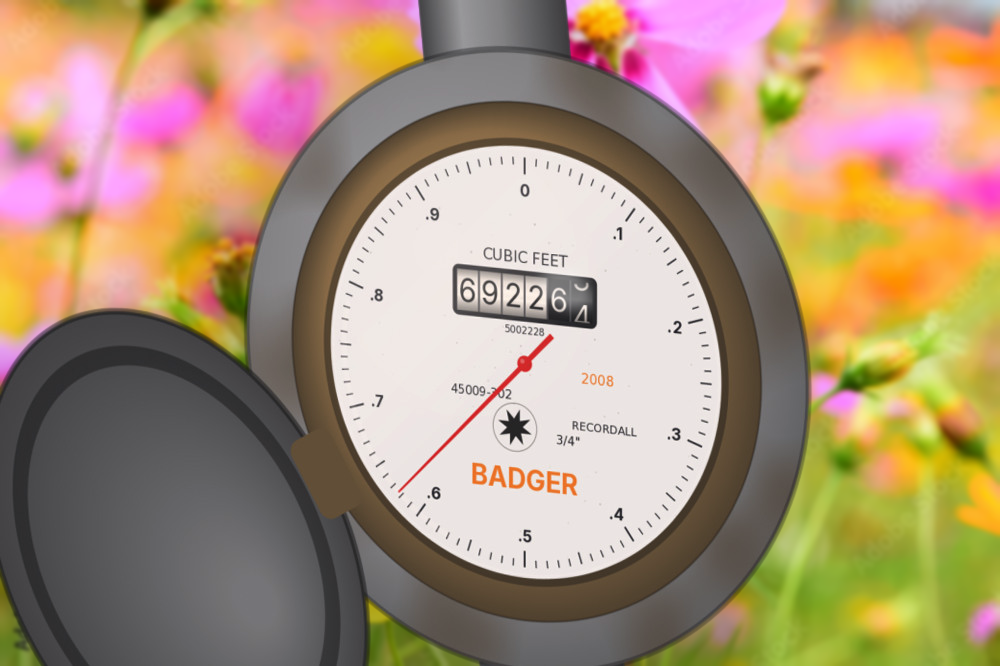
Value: 692263.62 ft³
